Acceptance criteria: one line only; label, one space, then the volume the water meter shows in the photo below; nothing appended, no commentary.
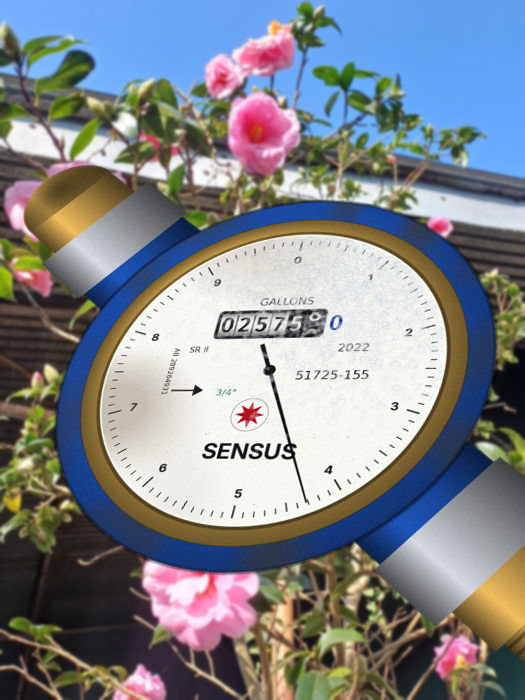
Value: 257584.3 gal
